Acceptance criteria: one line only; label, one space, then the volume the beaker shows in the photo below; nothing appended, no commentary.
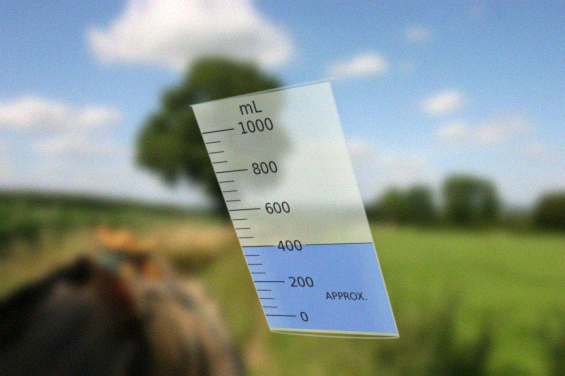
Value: 400 mL
